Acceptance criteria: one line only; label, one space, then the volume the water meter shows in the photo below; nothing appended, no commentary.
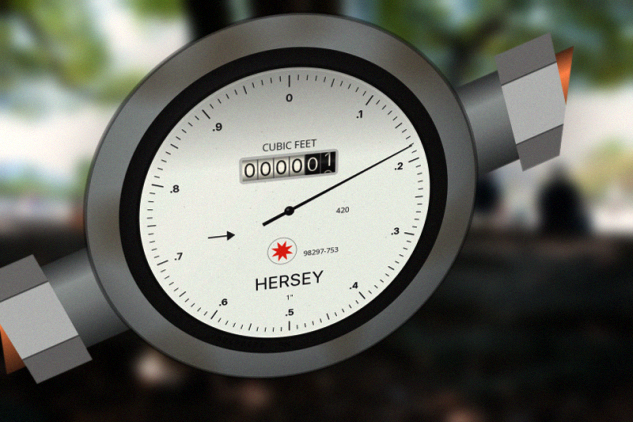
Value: 1.18 ft³
